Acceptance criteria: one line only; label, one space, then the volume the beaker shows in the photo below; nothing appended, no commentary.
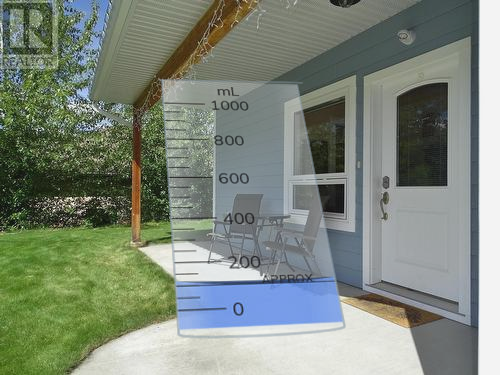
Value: 100 mL
